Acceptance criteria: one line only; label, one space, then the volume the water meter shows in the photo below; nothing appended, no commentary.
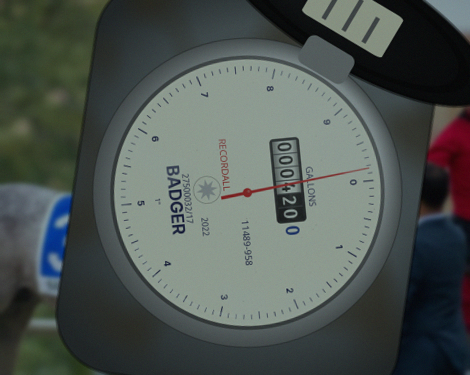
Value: 4199.8 gal
